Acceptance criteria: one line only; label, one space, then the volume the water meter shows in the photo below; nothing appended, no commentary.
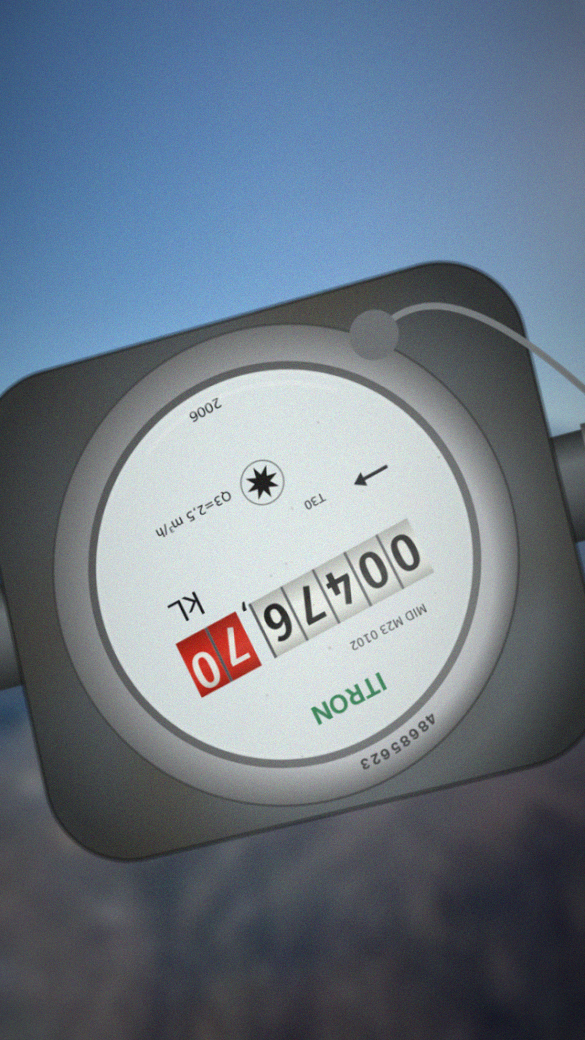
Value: 476.70 kL
